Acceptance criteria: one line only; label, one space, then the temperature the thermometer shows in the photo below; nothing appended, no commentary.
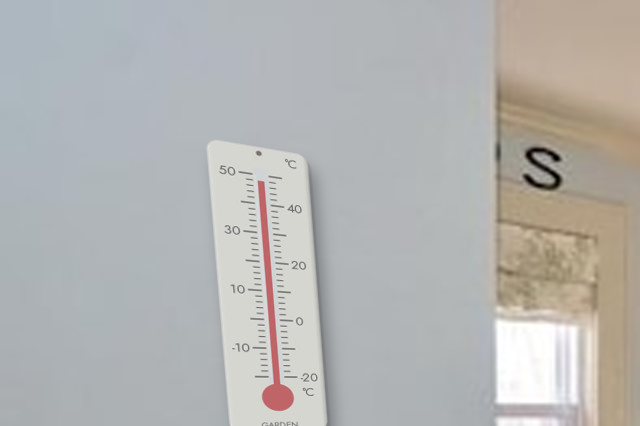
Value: 48 °C
